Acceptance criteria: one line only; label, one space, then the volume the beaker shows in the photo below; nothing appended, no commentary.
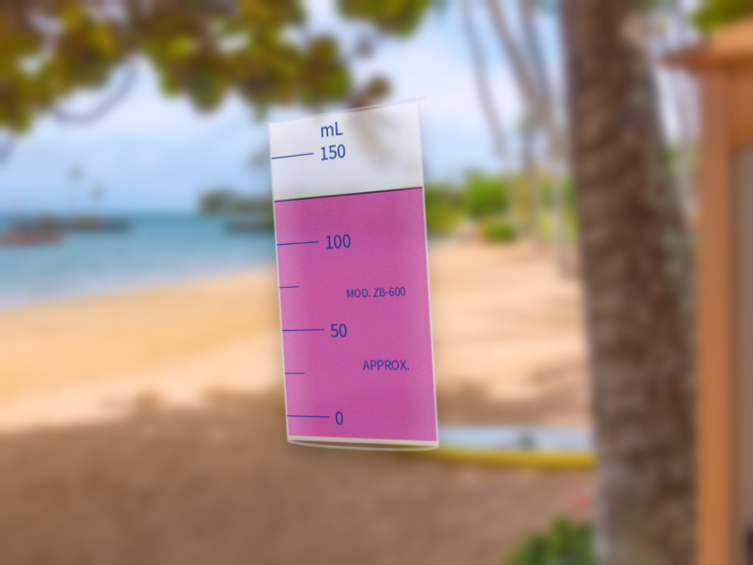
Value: 125 mL
